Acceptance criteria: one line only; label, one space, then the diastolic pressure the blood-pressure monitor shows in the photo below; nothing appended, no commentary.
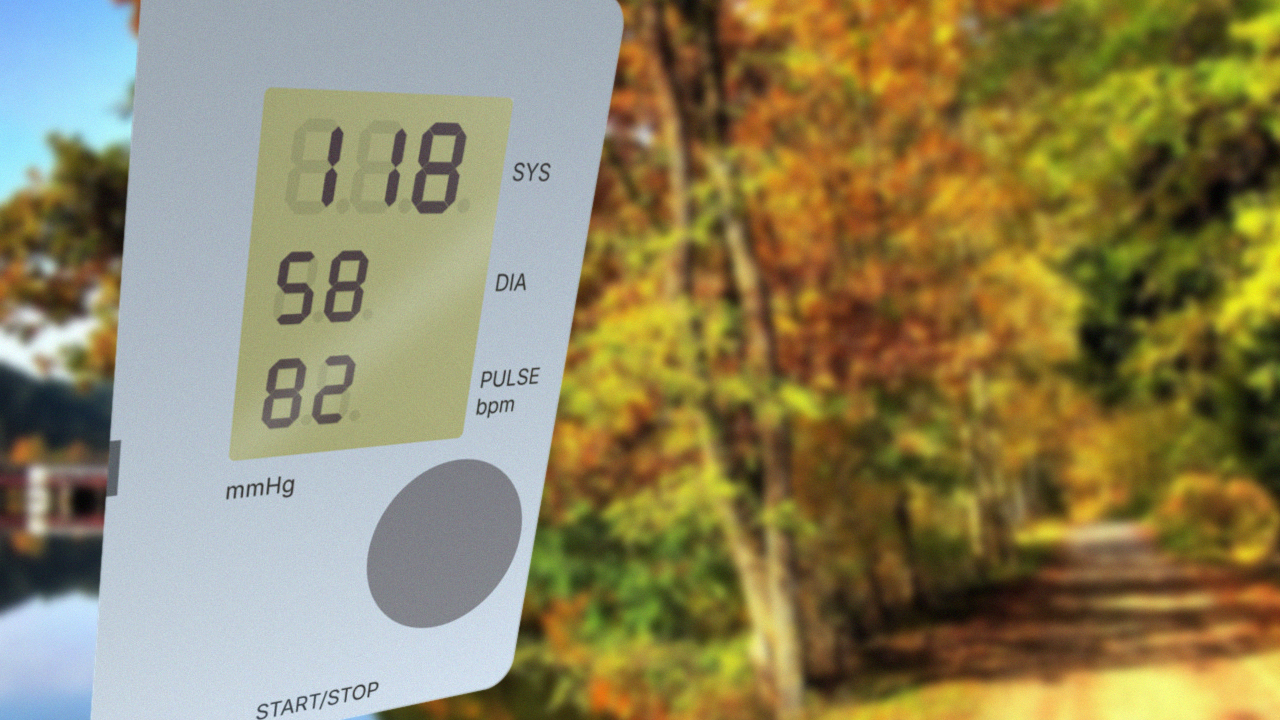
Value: 58 mmHg
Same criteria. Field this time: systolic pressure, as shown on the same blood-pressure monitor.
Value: 118 mmHg
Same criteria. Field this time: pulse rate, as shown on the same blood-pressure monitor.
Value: 82 bpm
